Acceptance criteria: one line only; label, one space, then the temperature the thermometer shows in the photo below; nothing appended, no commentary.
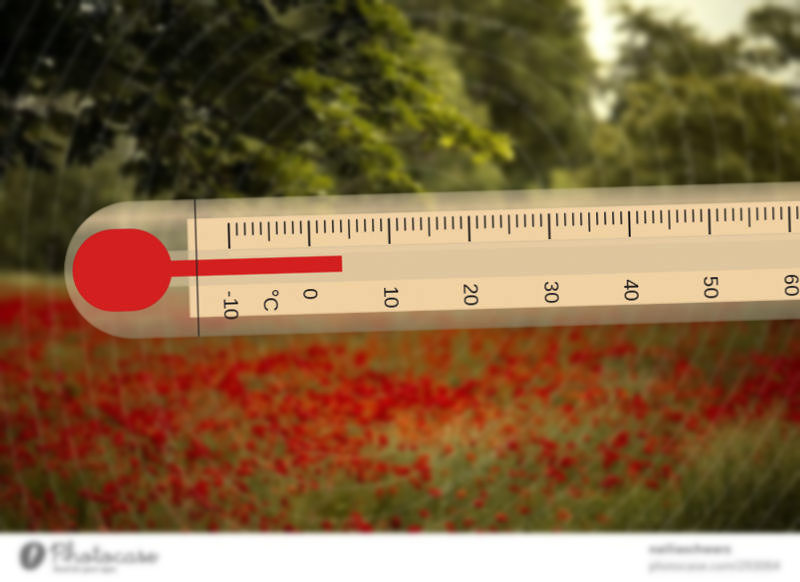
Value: 4 °C
